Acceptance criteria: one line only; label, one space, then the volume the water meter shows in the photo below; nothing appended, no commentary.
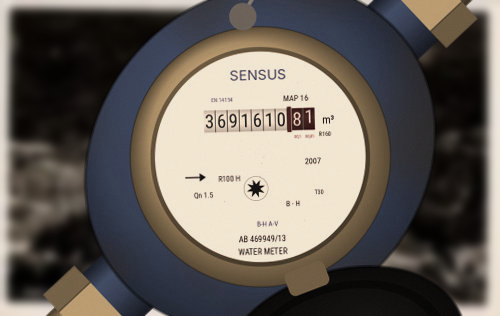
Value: 3691610.81 m³
